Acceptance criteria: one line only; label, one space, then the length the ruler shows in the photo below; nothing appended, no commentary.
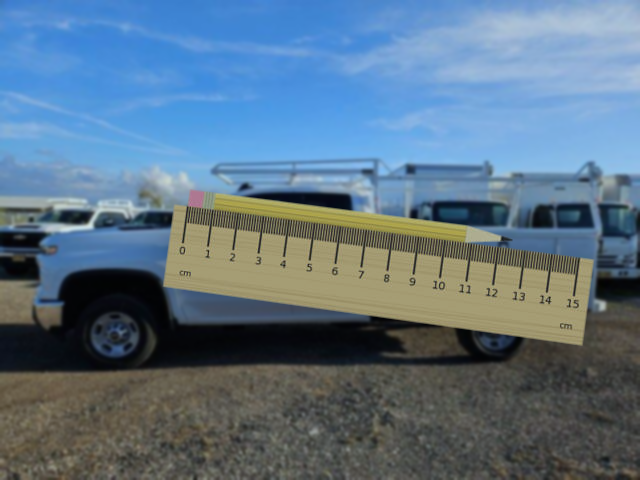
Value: 12.5 cm
